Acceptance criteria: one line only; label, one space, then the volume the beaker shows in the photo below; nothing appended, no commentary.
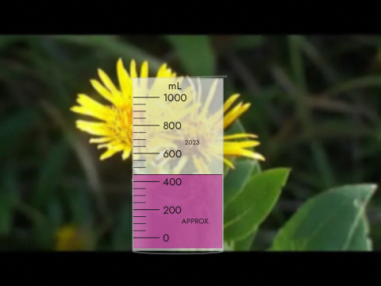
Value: 450 mL
